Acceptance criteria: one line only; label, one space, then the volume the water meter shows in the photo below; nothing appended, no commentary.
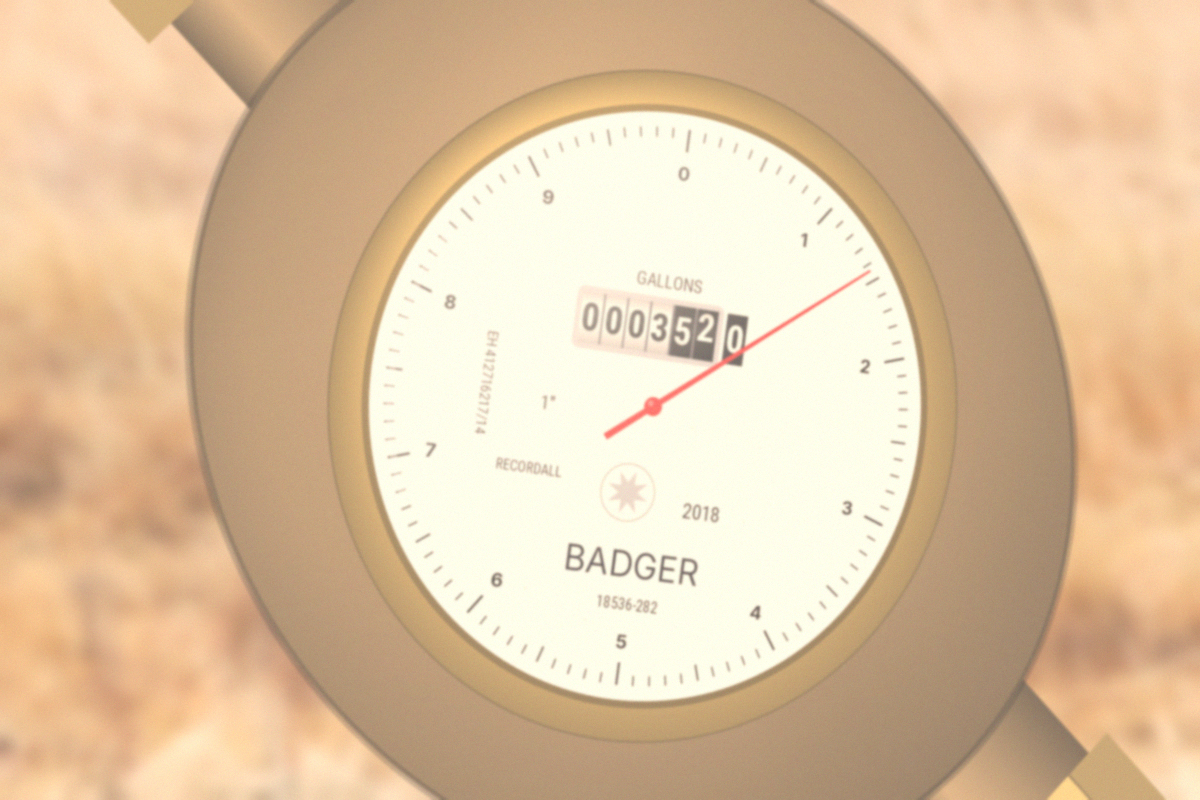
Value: 3521.4 gal
